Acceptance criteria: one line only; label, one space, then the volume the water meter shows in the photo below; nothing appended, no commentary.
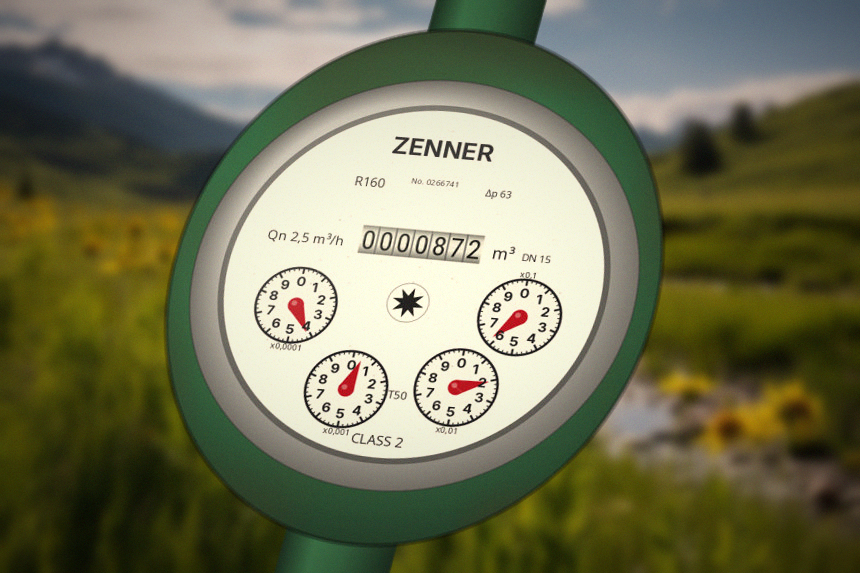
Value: 872.6204 m³
